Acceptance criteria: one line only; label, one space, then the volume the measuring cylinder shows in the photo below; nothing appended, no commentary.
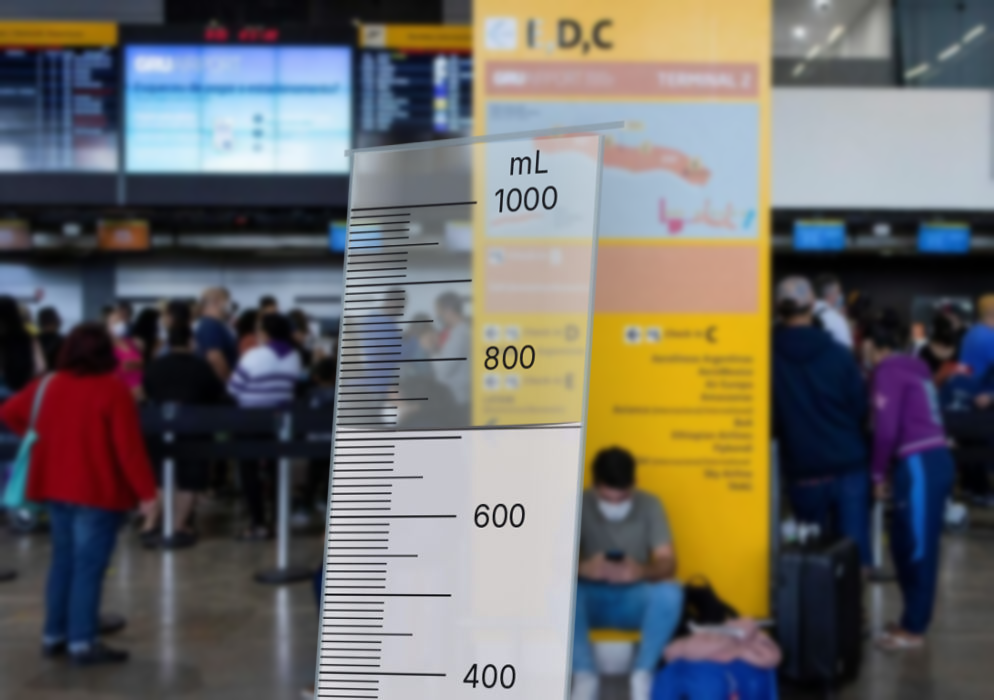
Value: 710 mL
